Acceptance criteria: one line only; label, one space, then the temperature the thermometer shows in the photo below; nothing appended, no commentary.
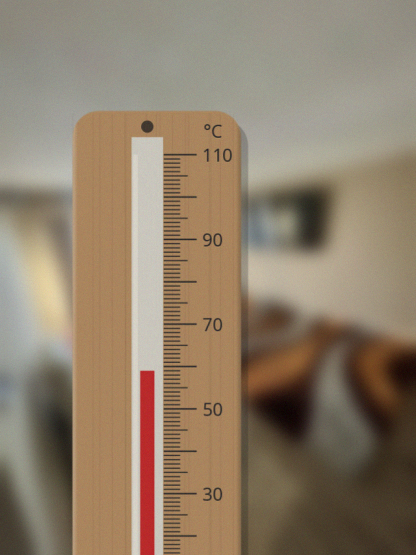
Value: 59 °C
